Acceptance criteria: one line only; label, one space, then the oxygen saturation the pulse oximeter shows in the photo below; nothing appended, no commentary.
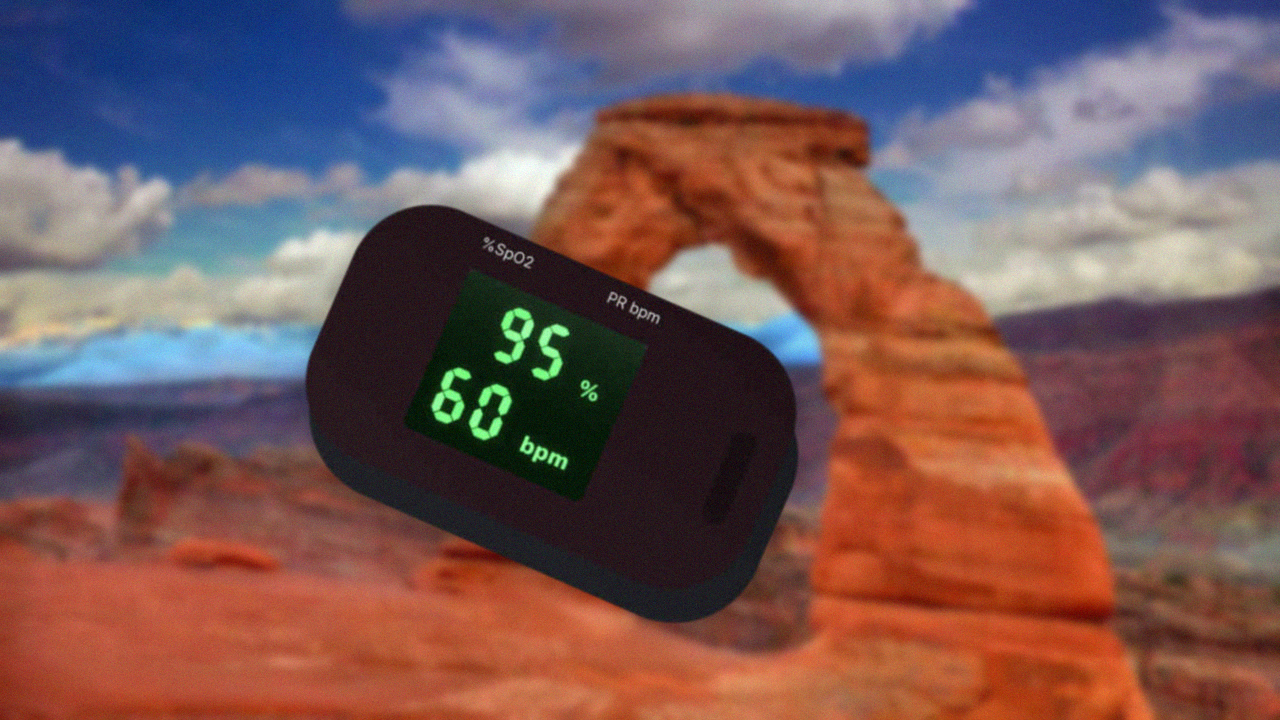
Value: 95 %
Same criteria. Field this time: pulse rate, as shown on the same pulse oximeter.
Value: 60 bpm
